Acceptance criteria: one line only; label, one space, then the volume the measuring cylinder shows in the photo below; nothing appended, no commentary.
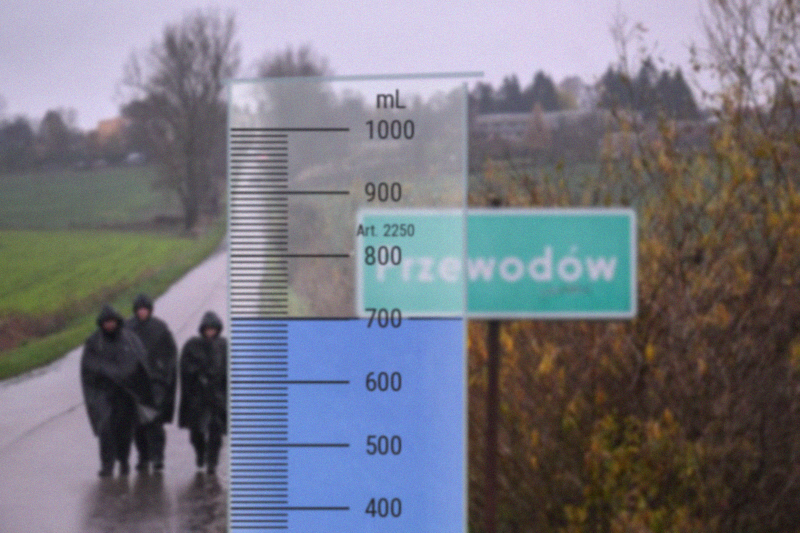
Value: 700 mL
